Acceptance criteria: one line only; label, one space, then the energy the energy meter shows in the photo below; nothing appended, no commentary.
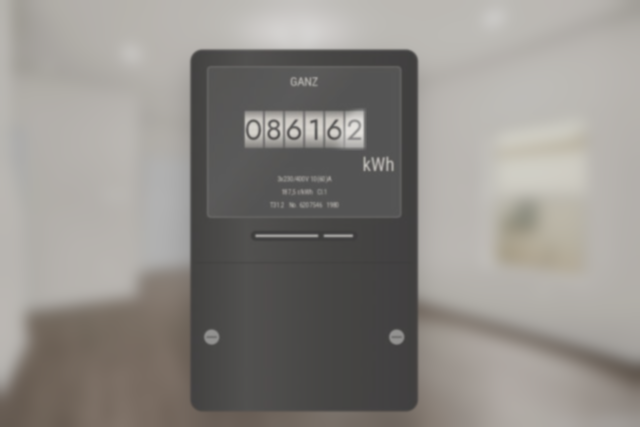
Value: 86162 kWh
